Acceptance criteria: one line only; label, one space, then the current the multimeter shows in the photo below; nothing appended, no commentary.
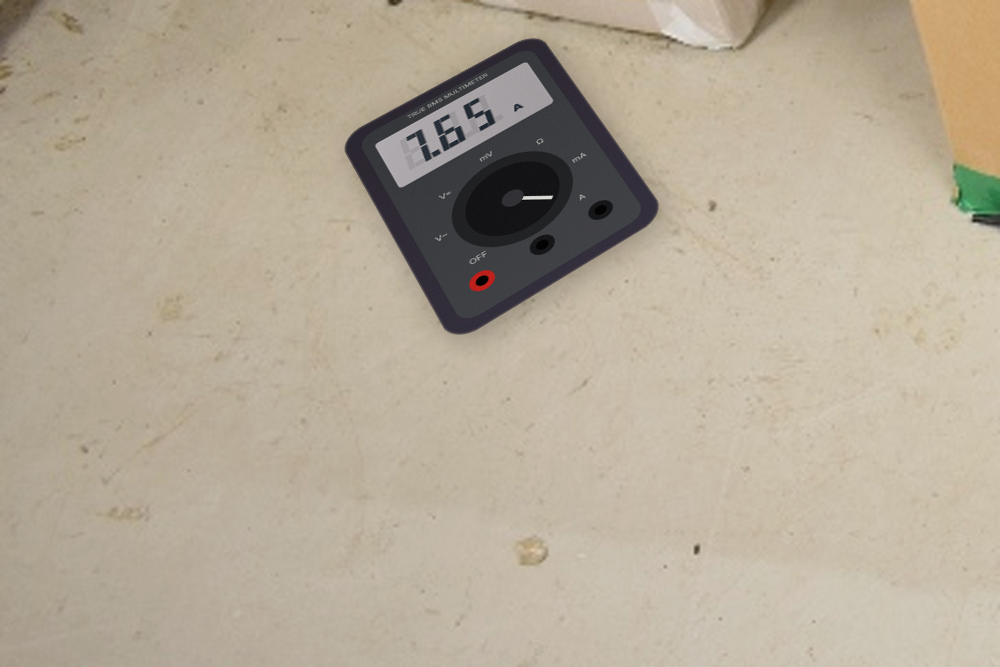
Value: 7.65 A
